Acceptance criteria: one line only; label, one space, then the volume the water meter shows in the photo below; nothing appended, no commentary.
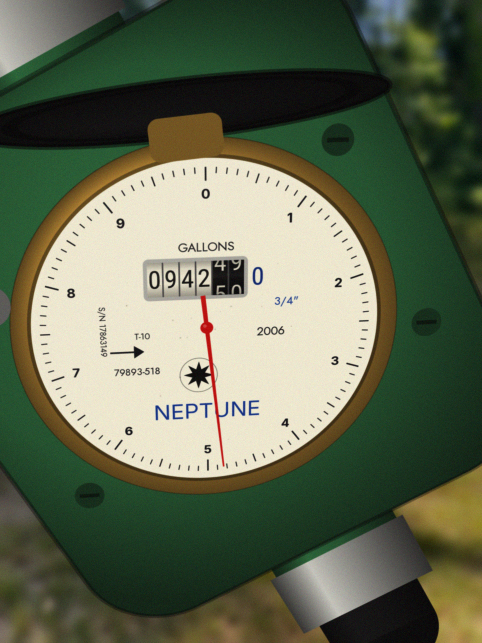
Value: 942494.8 gal
